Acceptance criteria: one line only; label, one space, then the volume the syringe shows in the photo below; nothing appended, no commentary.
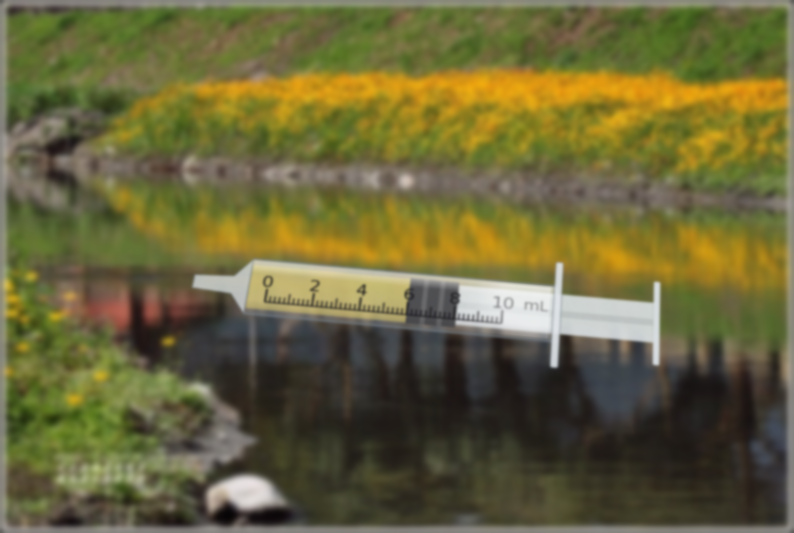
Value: 6 mL
